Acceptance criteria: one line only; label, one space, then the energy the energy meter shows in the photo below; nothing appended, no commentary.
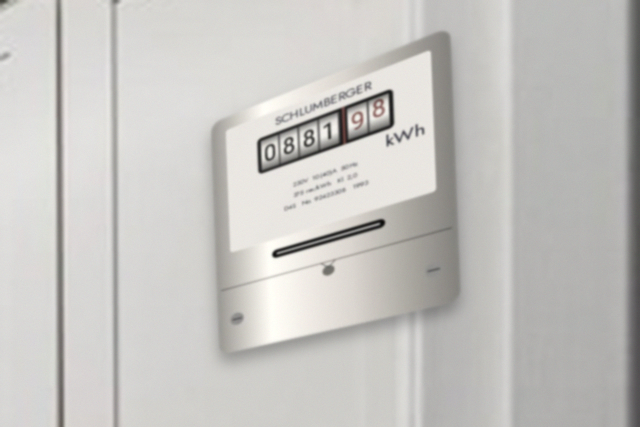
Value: 881.98 kWh
